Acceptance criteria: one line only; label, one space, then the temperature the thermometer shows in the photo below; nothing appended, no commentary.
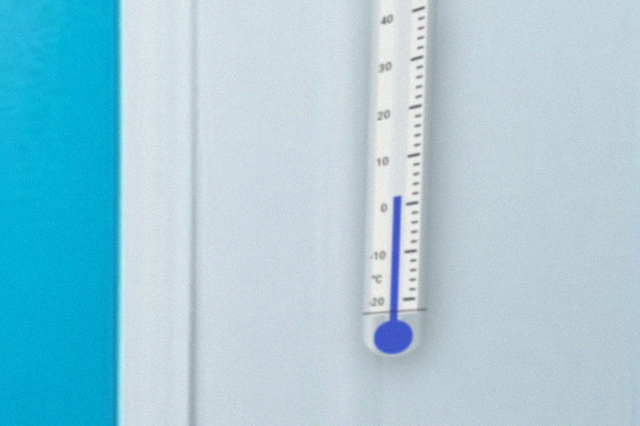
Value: 2 °C
